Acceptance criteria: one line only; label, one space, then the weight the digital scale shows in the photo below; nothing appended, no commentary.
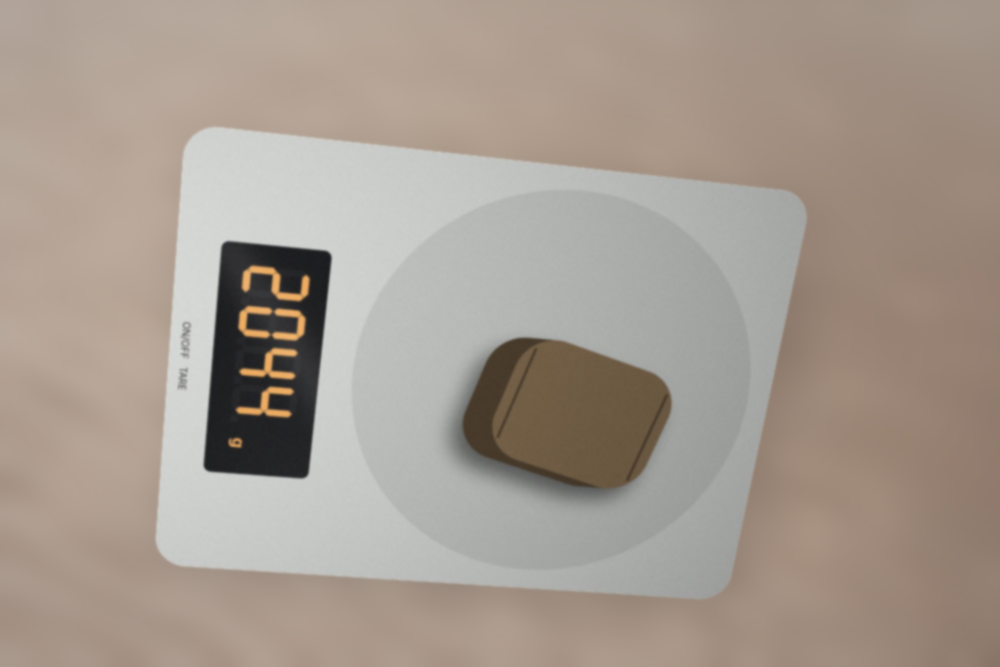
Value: 2044 g
